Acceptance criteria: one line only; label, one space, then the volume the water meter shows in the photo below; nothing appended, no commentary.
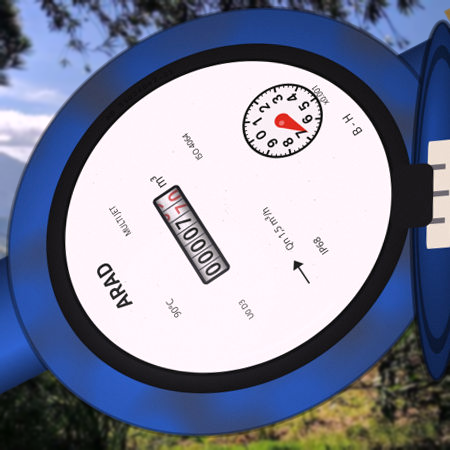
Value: 7.696 m³
